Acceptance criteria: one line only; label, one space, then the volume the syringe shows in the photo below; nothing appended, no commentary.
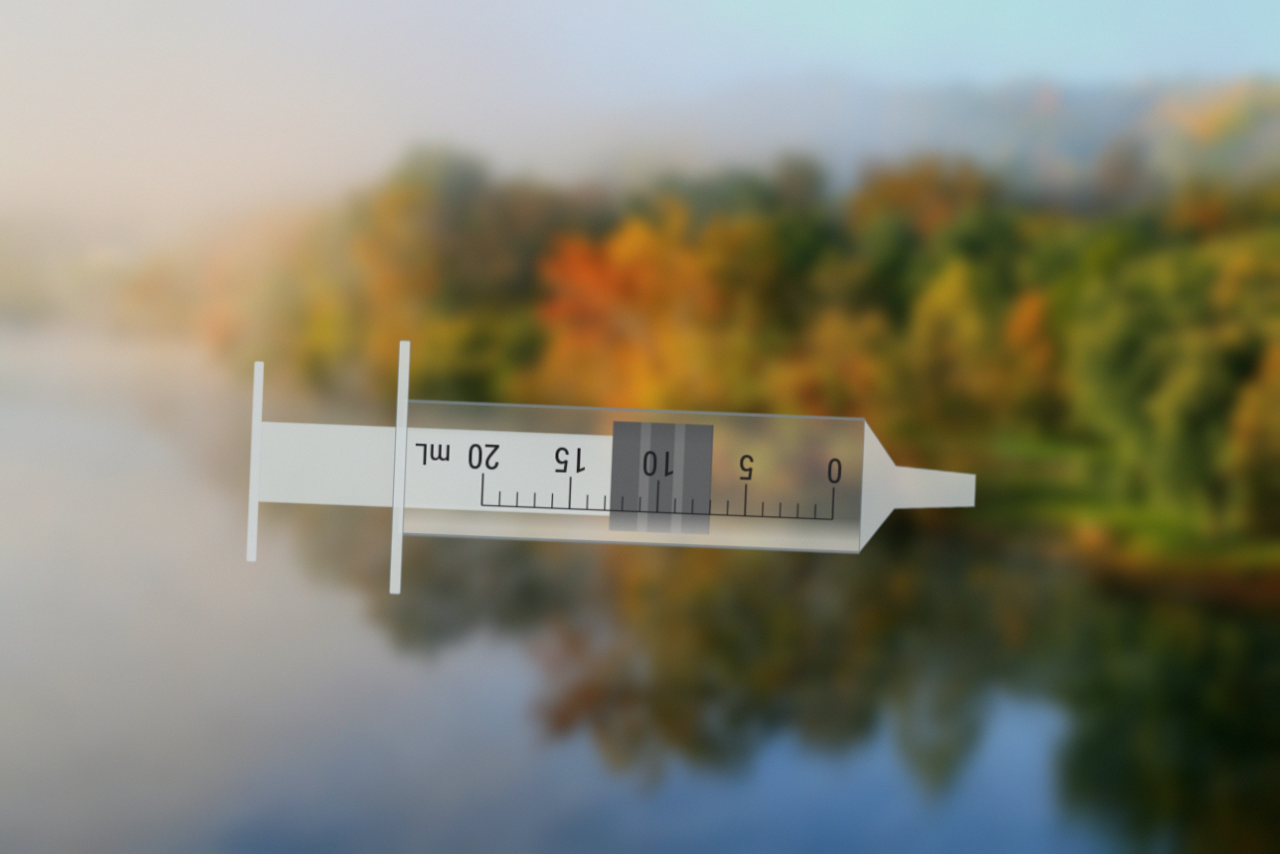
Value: 7 mL
